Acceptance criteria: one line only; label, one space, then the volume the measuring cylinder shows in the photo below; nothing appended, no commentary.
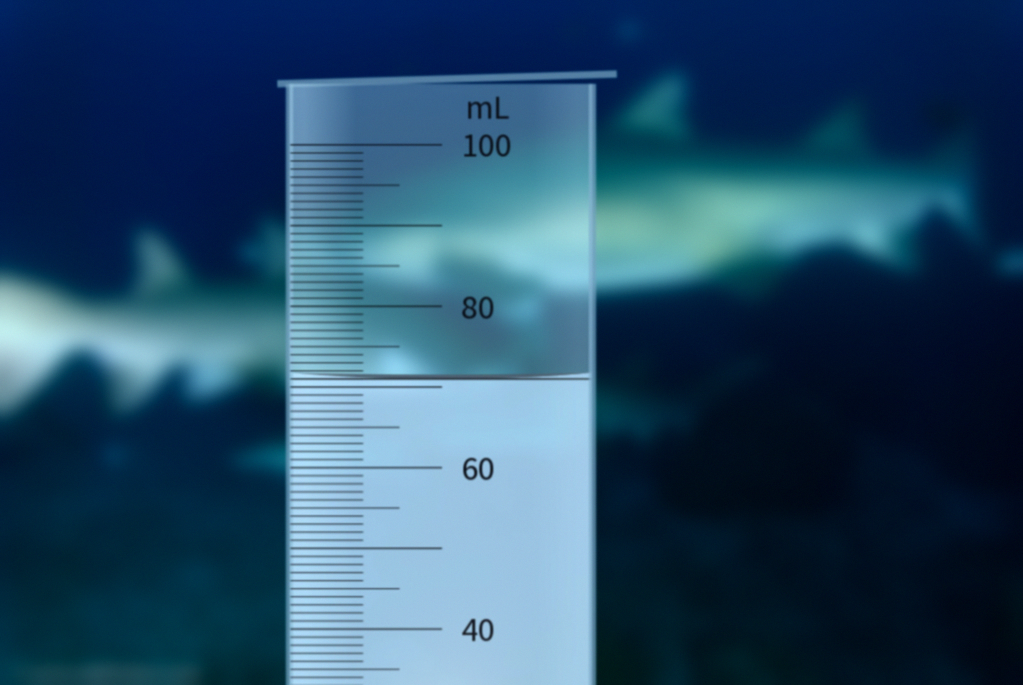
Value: 71 mL
